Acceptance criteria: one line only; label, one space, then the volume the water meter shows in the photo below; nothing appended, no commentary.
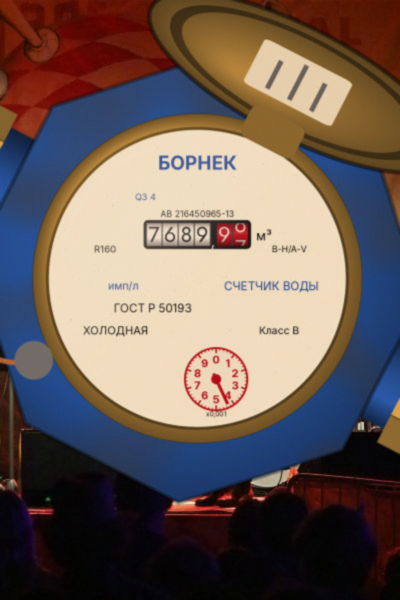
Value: 7689.964 m³
